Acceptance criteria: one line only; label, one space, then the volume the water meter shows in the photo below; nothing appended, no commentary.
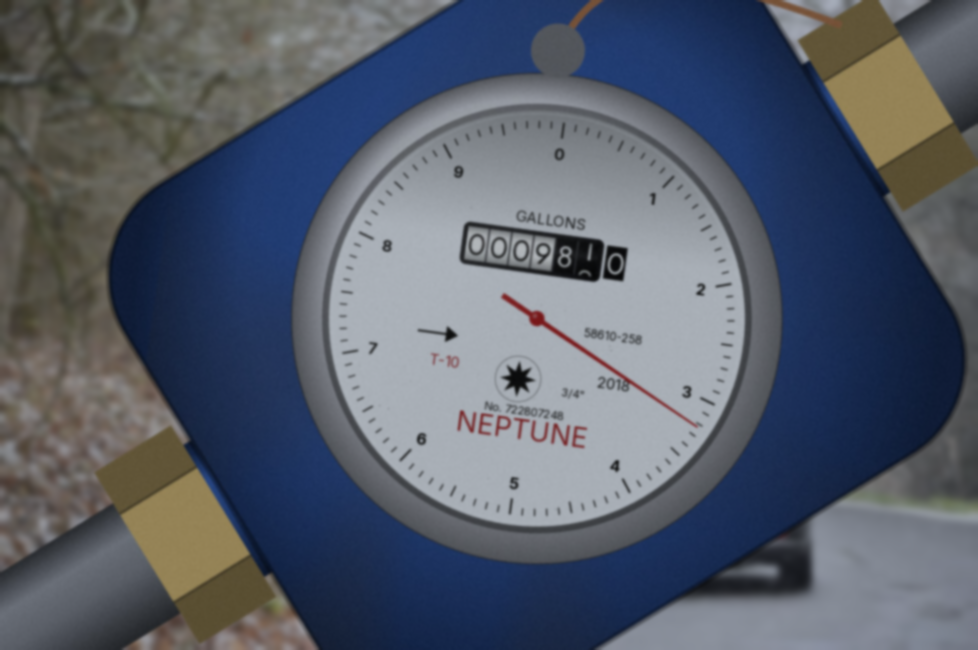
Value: 9813.2 gal
